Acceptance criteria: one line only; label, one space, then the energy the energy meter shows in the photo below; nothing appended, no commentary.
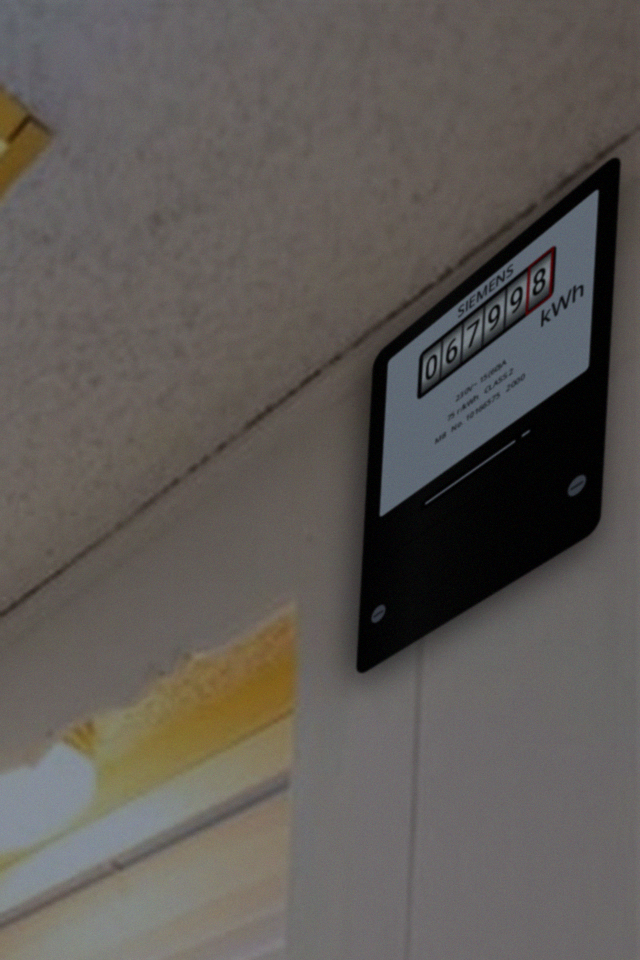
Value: 6799.8 kWh
